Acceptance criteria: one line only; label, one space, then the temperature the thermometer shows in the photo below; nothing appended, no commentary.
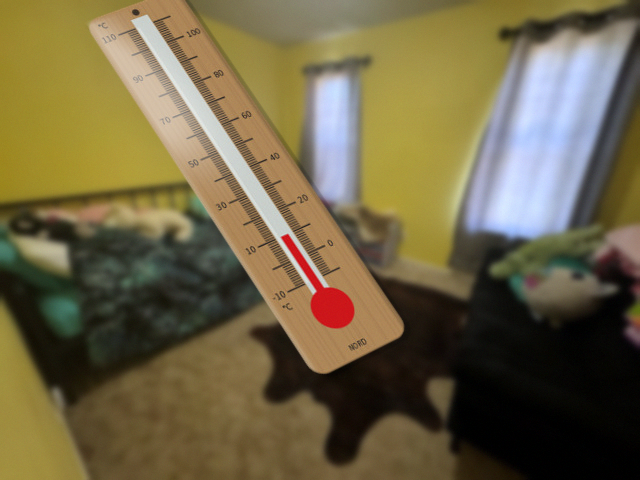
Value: 10 °C
